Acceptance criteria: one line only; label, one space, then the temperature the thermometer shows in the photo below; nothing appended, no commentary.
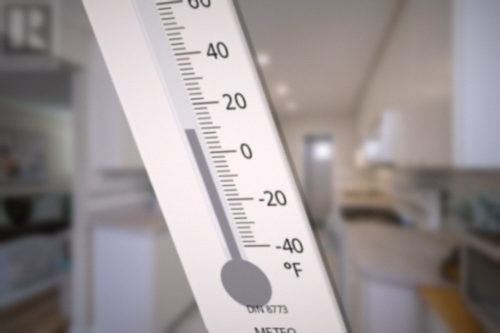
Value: 10 °F
